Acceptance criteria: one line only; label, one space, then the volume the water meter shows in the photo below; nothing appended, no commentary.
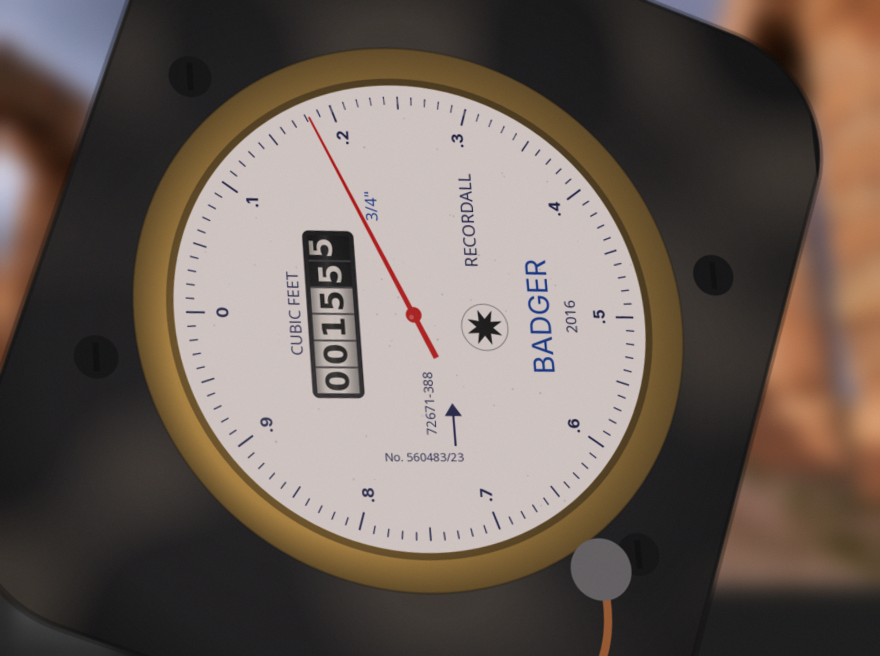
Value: 1555.18 ft³
